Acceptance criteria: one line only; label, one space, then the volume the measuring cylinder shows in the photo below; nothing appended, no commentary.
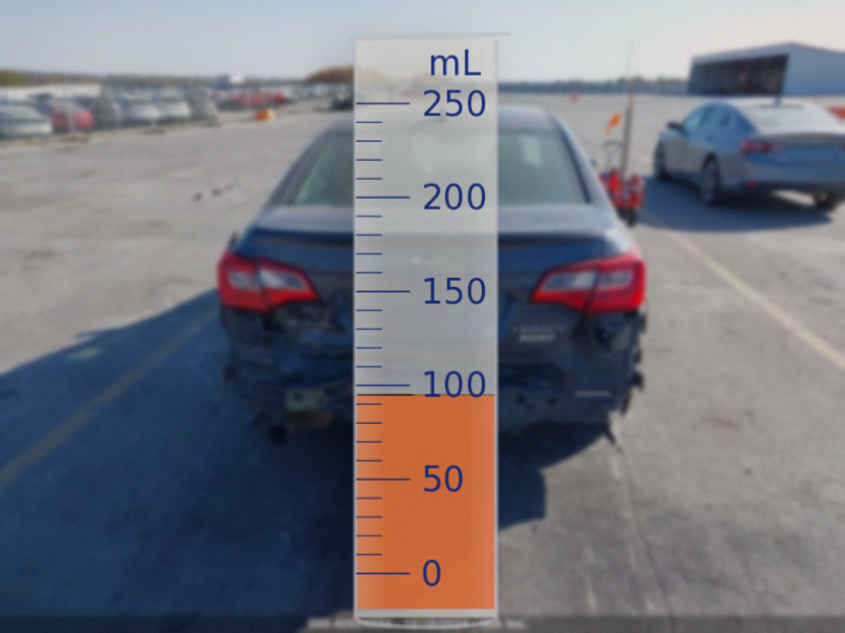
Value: 95 mL
